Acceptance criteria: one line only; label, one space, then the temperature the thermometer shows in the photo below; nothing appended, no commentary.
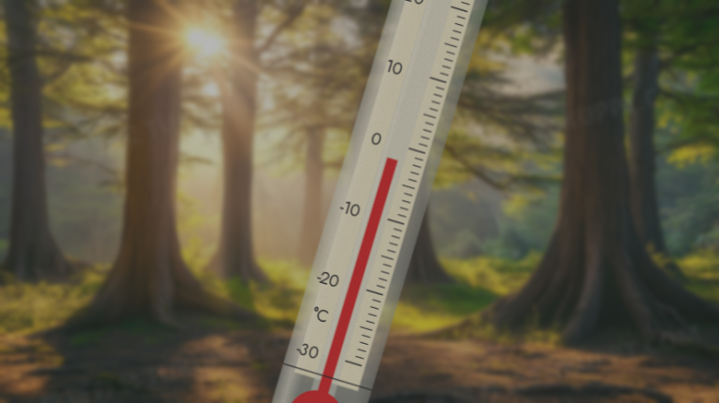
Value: -2 °C
